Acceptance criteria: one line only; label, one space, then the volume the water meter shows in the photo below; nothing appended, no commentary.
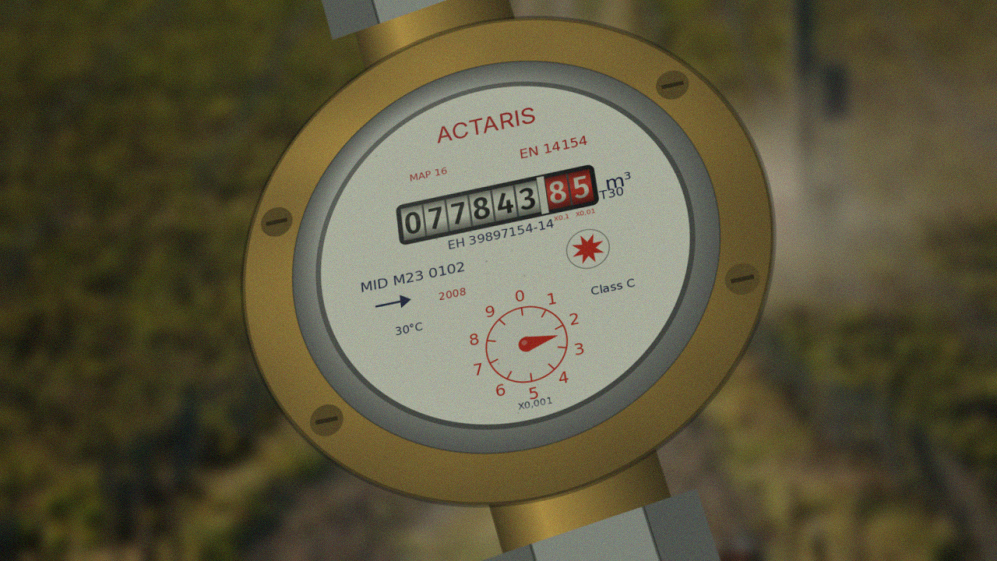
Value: 77843.852 m³
